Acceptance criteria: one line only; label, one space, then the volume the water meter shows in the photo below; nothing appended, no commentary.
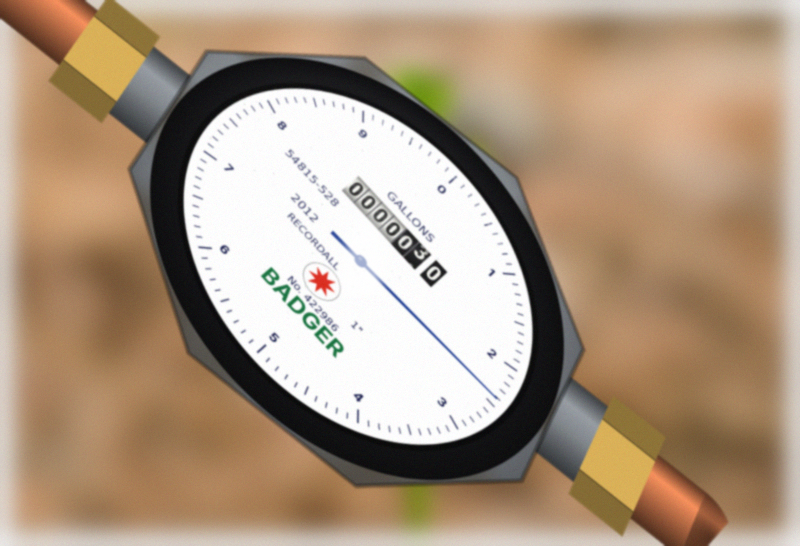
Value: 32.4 gal
